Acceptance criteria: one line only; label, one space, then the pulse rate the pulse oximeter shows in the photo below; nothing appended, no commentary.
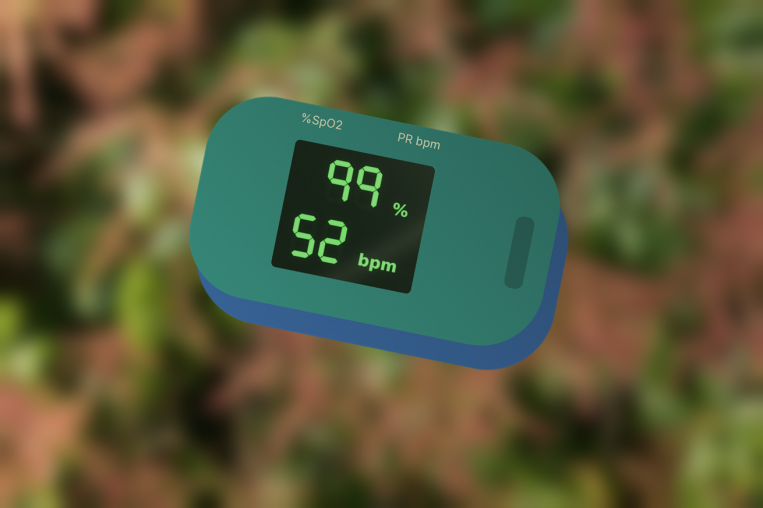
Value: 52 bpm
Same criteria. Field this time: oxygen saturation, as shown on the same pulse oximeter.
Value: 99 %
